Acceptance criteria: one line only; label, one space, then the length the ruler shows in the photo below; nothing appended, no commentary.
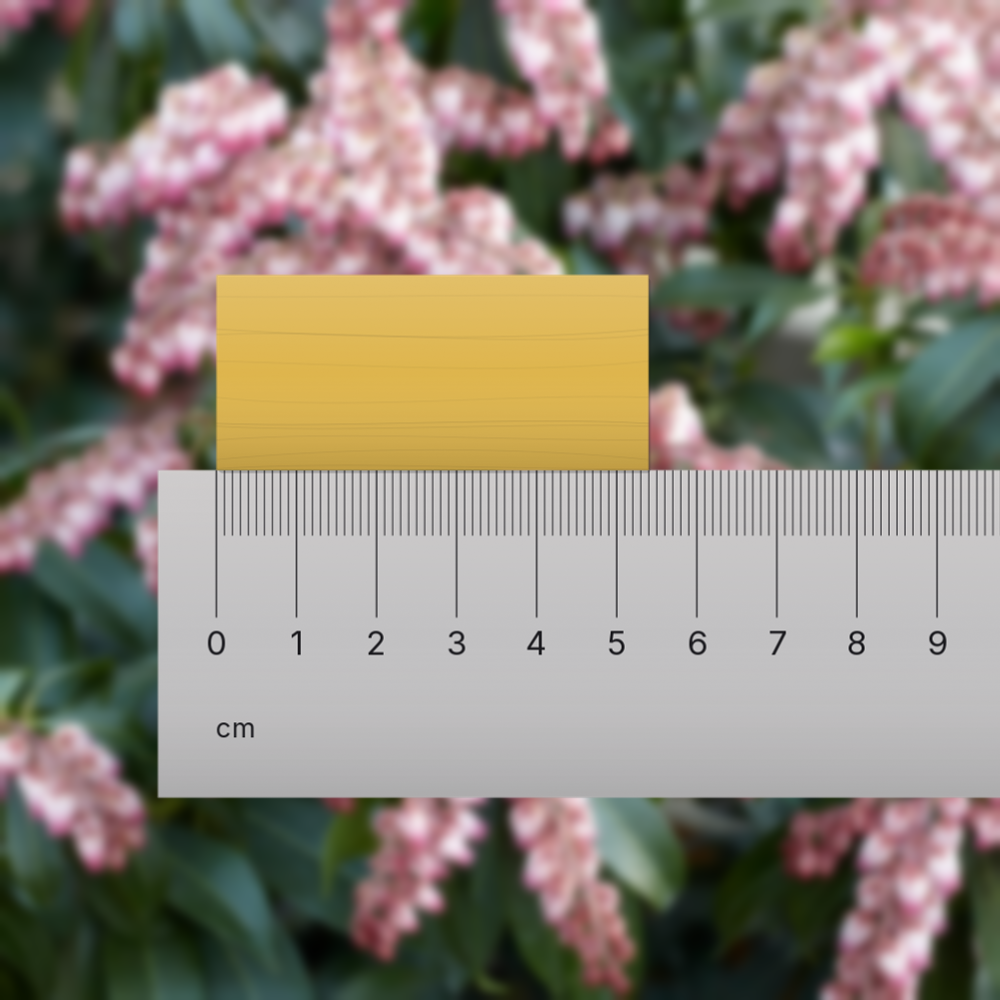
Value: 5.4 cm
